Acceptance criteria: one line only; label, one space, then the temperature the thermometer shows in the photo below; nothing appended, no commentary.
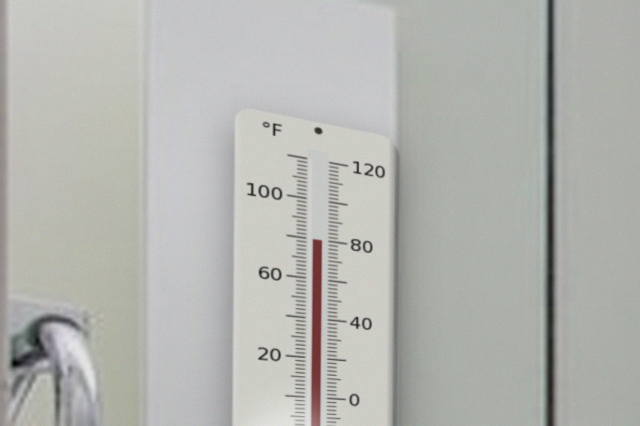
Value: 80 °F
